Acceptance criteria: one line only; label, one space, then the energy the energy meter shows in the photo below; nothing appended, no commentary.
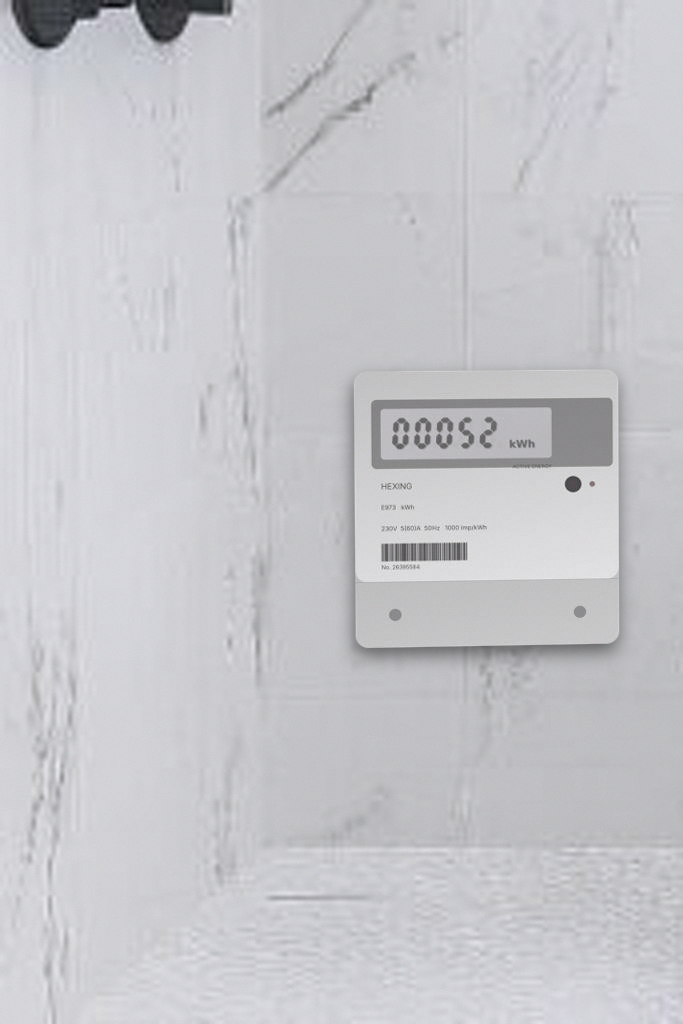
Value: 52 kWh
